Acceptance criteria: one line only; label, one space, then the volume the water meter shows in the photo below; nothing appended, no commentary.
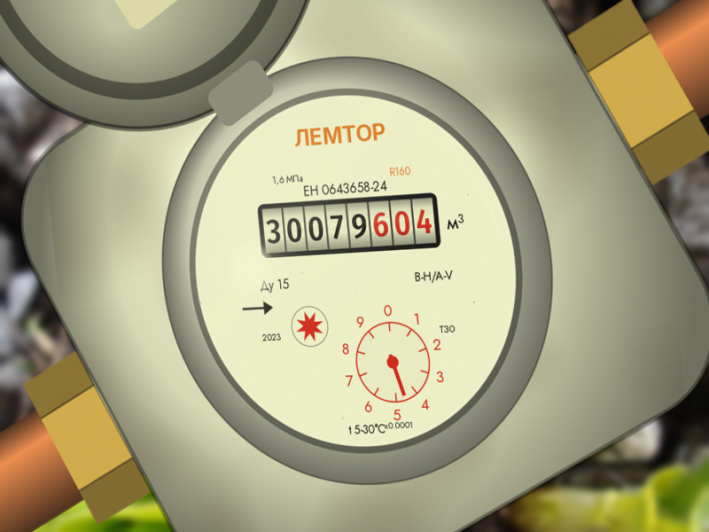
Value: 30079.6044 m³
